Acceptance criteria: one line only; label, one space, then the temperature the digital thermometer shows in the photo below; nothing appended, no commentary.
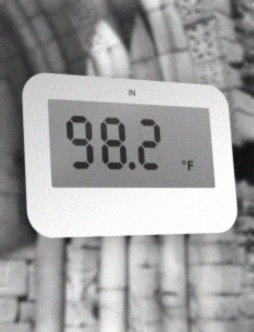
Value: 98.2 °F
